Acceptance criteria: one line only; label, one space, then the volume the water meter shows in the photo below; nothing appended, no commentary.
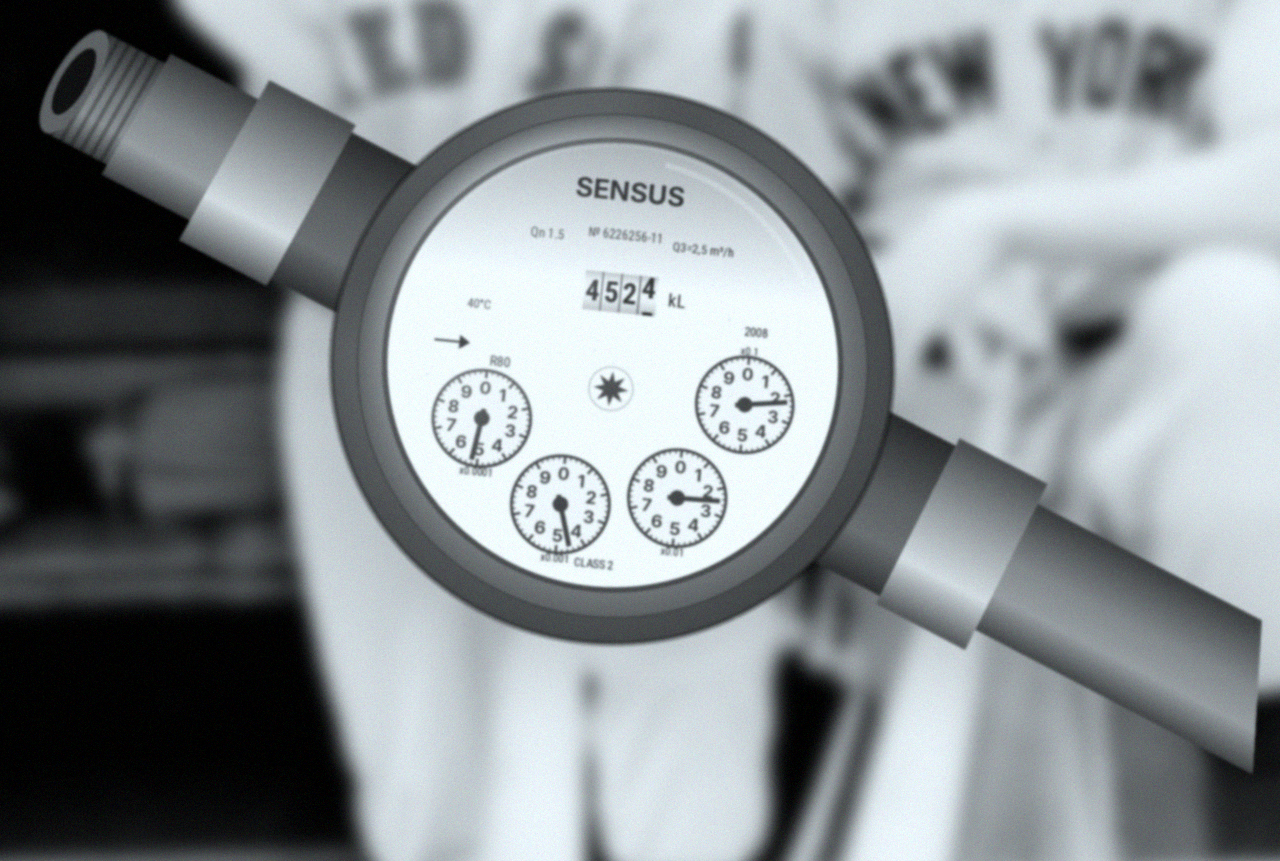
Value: 4524.2245 kL
